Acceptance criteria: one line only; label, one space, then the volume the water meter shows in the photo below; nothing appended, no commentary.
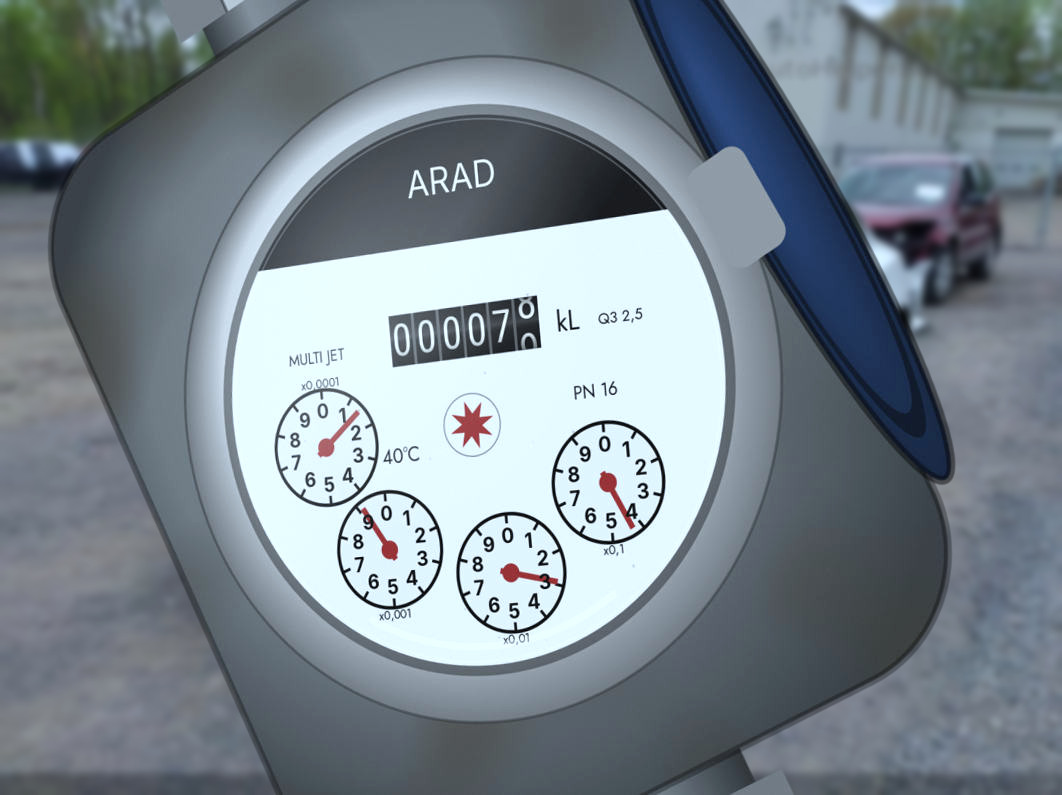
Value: 78.4291 kL
